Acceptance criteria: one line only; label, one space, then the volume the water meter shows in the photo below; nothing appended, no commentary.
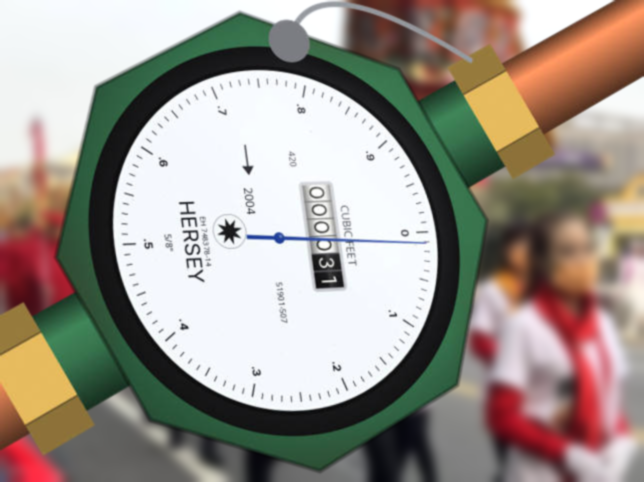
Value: 31.01 ft³
